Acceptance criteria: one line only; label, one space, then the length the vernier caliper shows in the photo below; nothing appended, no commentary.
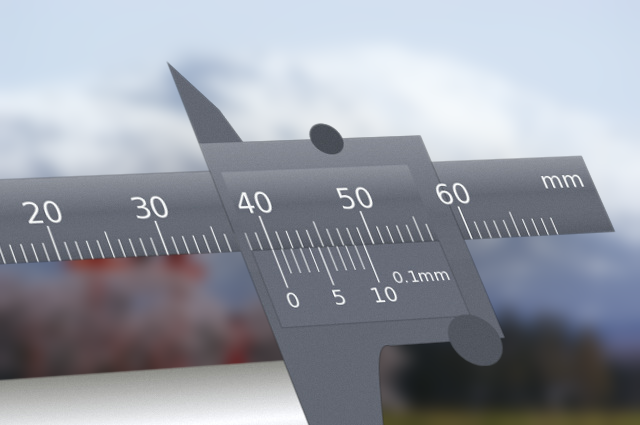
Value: 40.0 mm
